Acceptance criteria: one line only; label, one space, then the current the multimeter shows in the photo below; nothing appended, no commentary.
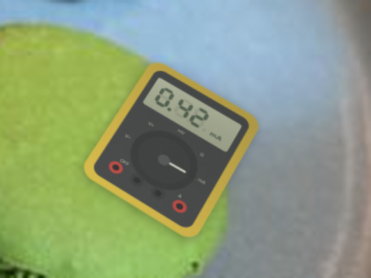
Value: 0.42 mA
